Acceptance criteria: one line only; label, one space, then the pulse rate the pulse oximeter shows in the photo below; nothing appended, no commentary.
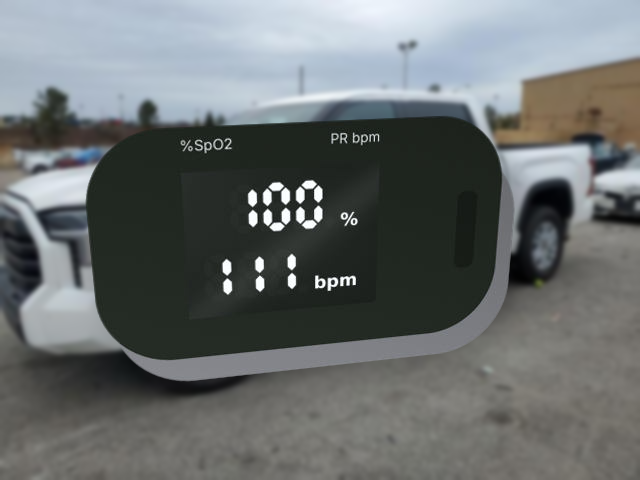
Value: 111 bpm
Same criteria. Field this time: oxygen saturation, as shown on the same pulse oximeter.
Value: 100 %
